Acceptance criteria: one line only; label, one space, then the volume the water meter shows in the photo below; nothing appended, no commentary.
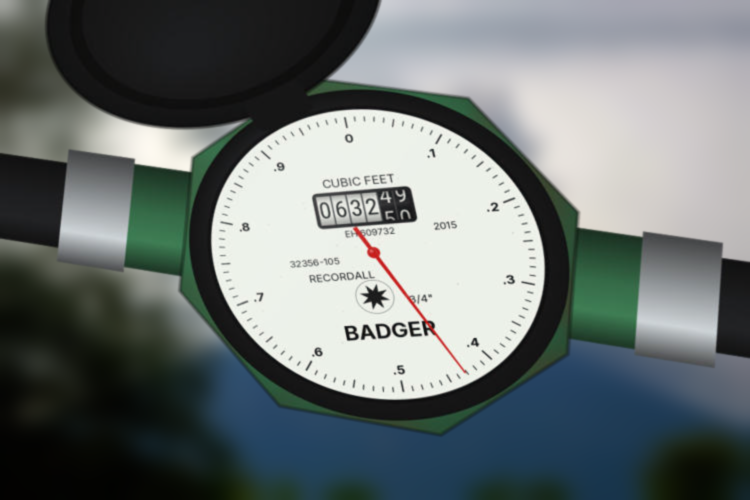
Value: 63249.43 ft³
